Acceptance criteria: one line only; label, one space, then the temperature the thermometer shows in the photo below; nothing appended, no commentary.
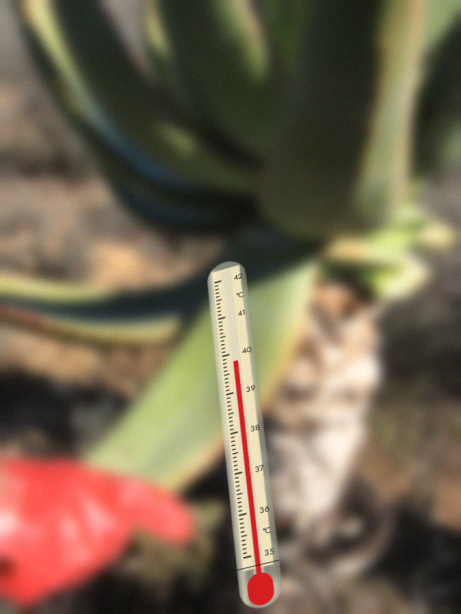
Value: 39.8 °C
